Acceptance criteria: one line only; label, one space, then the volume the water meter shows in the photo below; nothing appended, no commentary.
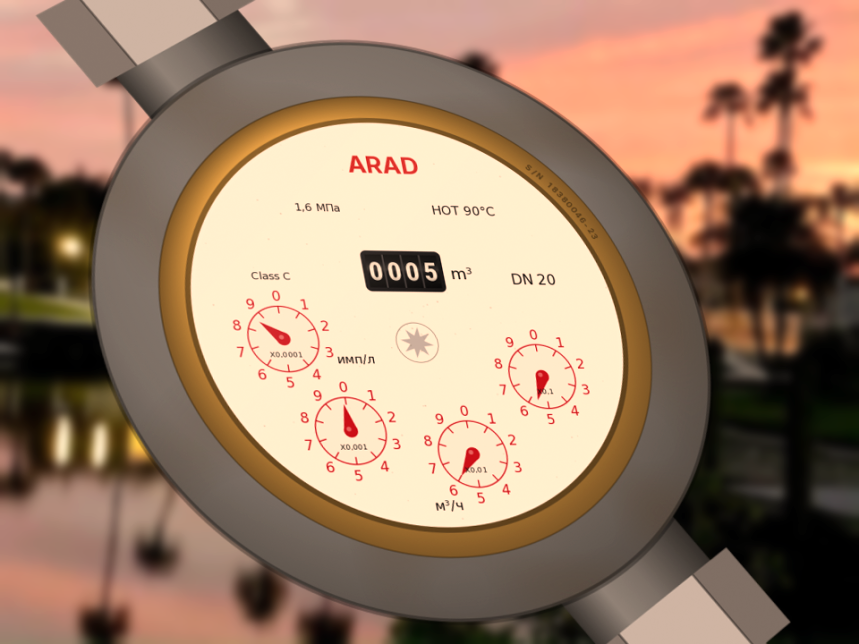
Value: 5.5598 m³
